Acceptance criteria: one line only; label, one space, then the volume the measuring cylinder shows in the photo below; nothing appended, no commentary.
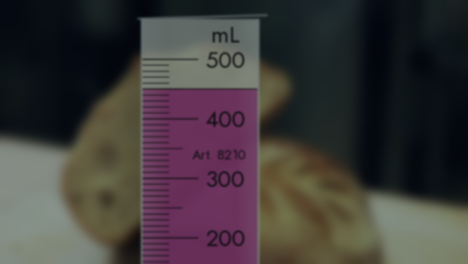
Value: 450 mL
